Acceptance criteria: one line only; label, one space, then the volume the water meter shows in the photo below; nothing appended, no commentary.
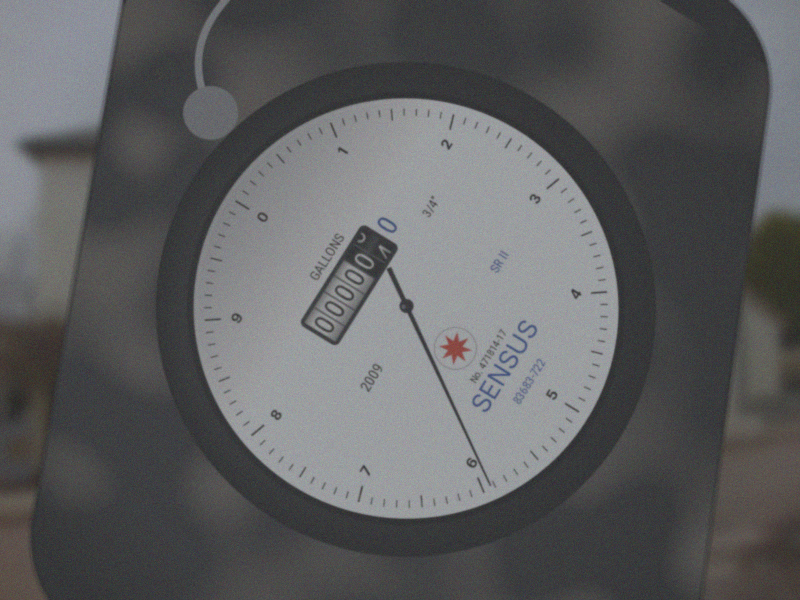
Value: 35.9 gal
